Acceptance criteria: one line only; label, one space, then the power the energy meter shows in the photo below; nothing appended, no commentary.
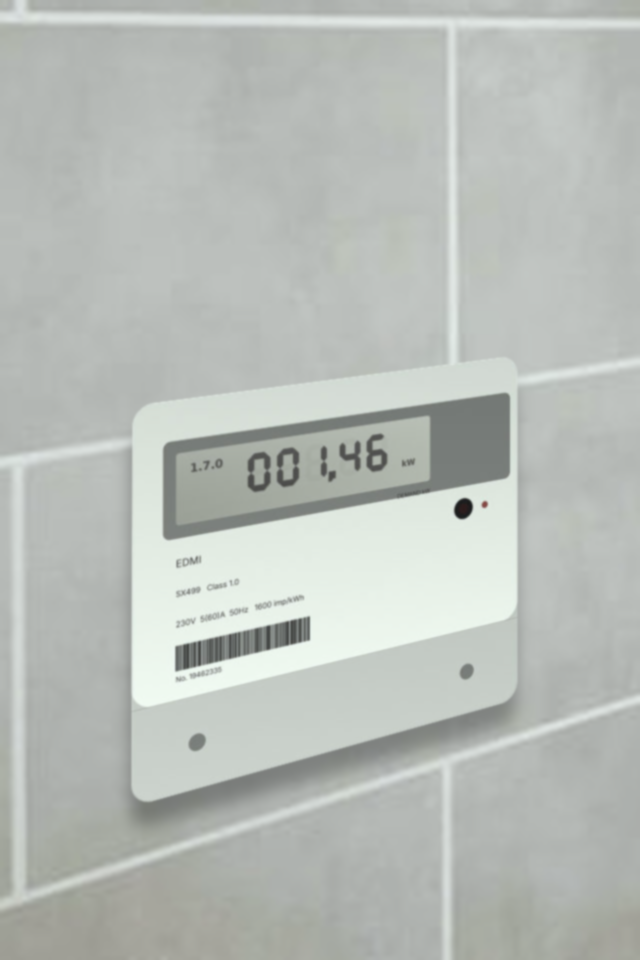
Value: 1.46 kW
